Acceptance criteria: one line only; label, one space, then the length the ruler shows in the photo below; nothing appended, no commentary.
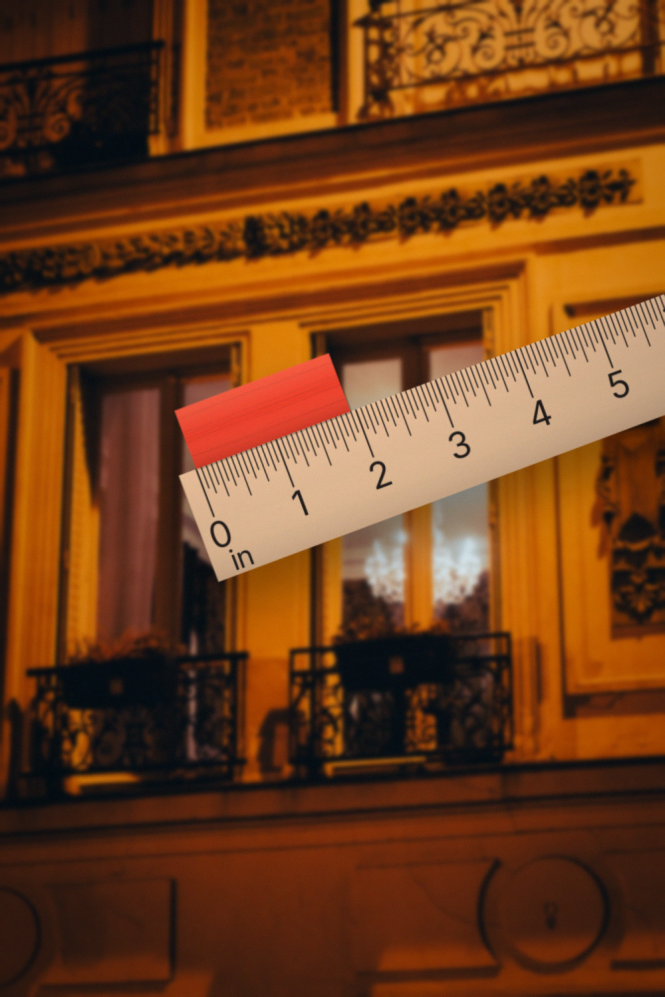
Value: 1.9375 in
